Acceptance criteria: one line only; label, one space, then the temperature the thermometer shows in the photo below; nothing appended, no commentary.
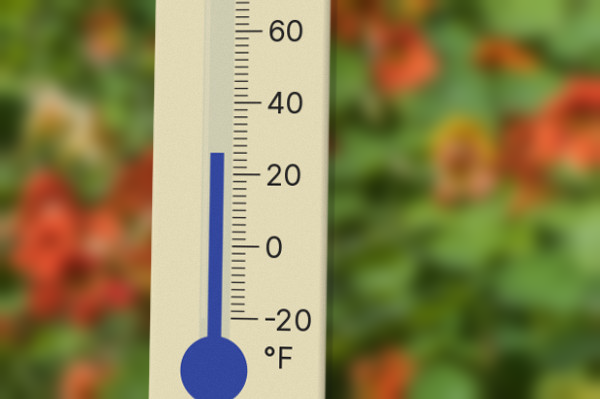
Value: 26 °F
